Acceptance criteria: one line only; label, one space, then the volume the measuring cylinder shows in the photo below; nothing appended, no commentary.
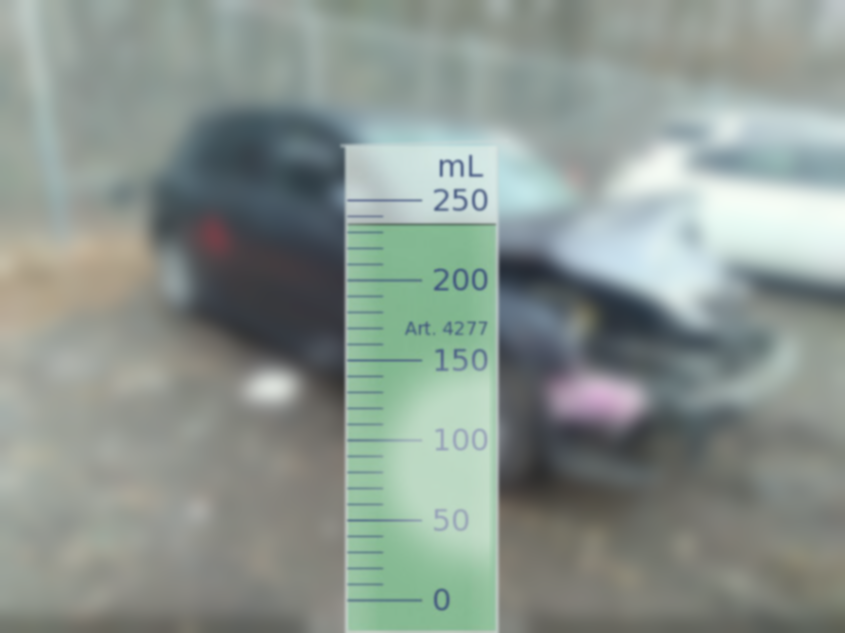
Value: 235 mL
